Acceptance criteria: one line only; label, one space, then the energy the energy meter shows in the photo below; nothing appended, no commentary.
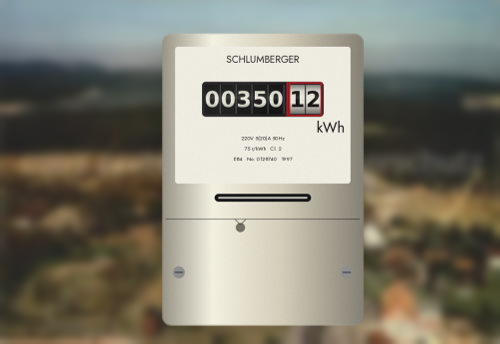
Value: 350.12 kWh
